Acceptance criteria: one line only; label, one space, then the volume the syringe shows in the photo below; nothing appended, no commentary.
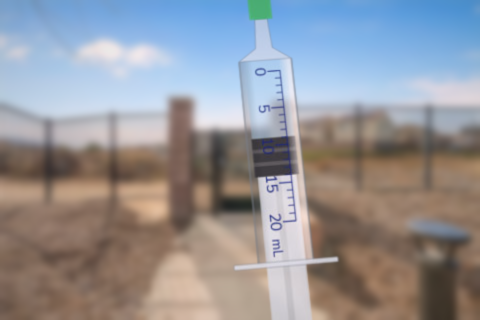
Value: 9 mL
